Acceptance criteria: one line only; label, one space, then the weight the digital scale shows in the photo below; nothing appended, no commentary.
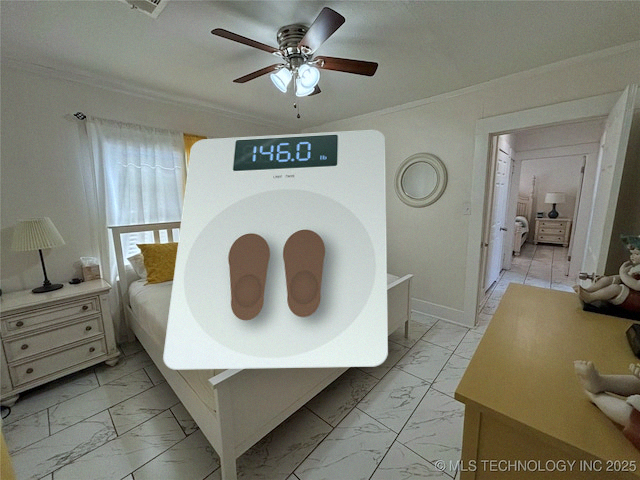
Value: 146.0 lb
